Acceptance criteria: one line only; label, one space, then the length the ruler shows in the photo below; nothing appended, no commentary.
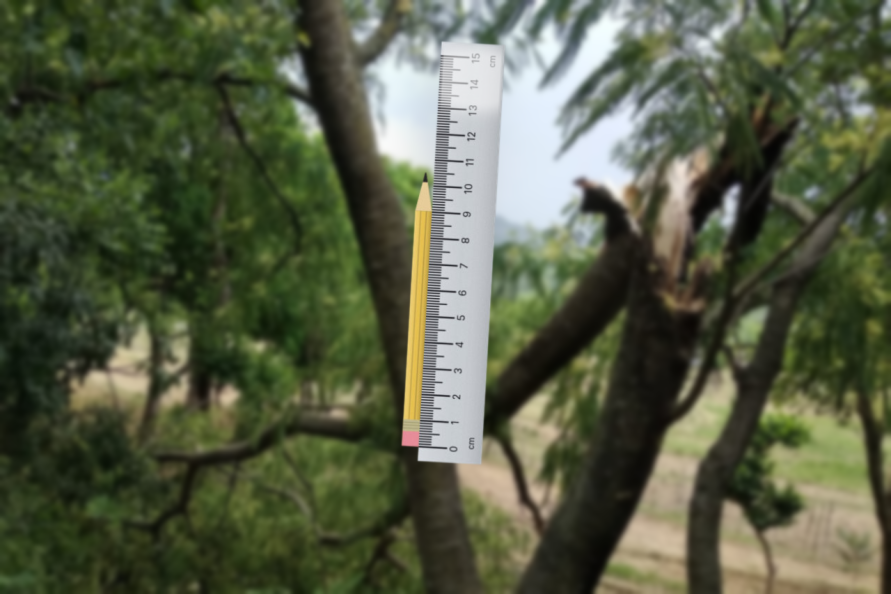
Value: 10.5 cm
